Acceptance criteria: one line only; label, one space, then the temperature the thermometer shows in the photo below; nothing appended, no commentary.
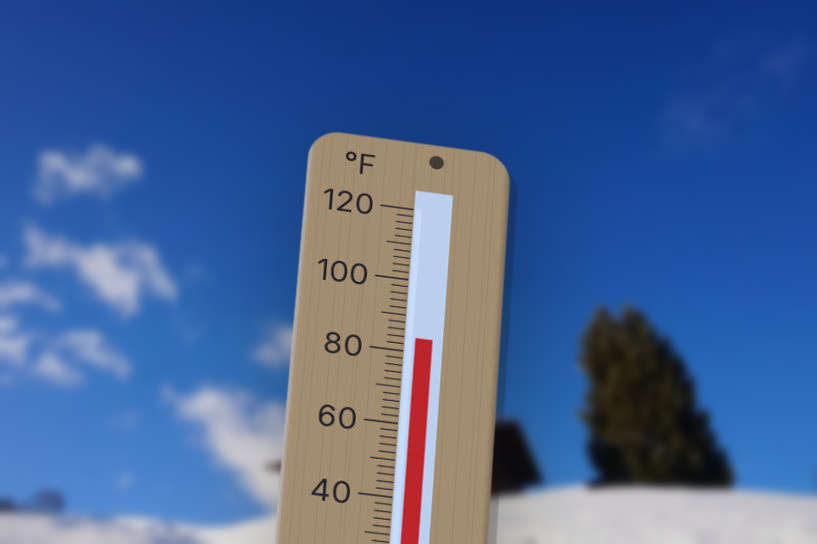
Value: 84 °F
